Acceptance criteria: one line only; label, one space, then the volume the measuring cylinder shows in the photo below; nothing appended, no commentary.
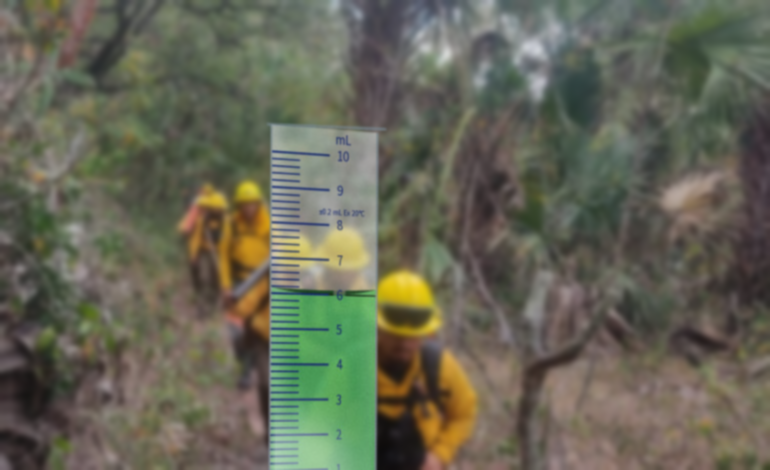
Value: 6 mL
